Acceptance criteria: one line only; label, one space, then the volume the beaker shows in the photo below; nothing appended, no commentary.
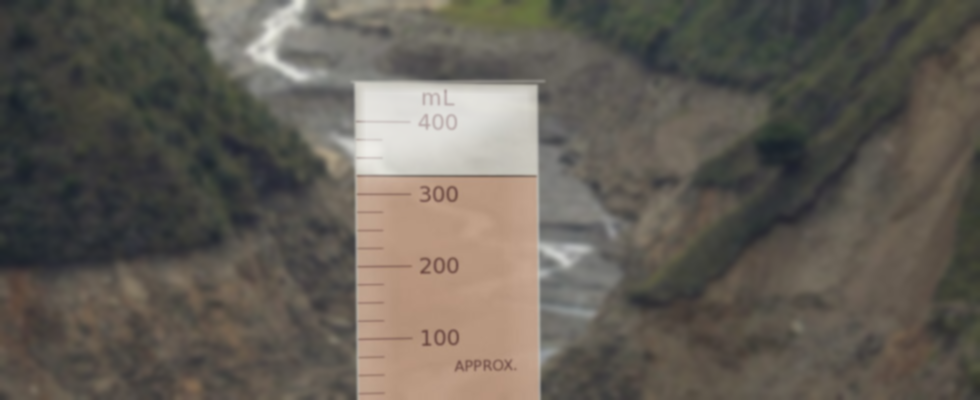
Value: 325 mL
